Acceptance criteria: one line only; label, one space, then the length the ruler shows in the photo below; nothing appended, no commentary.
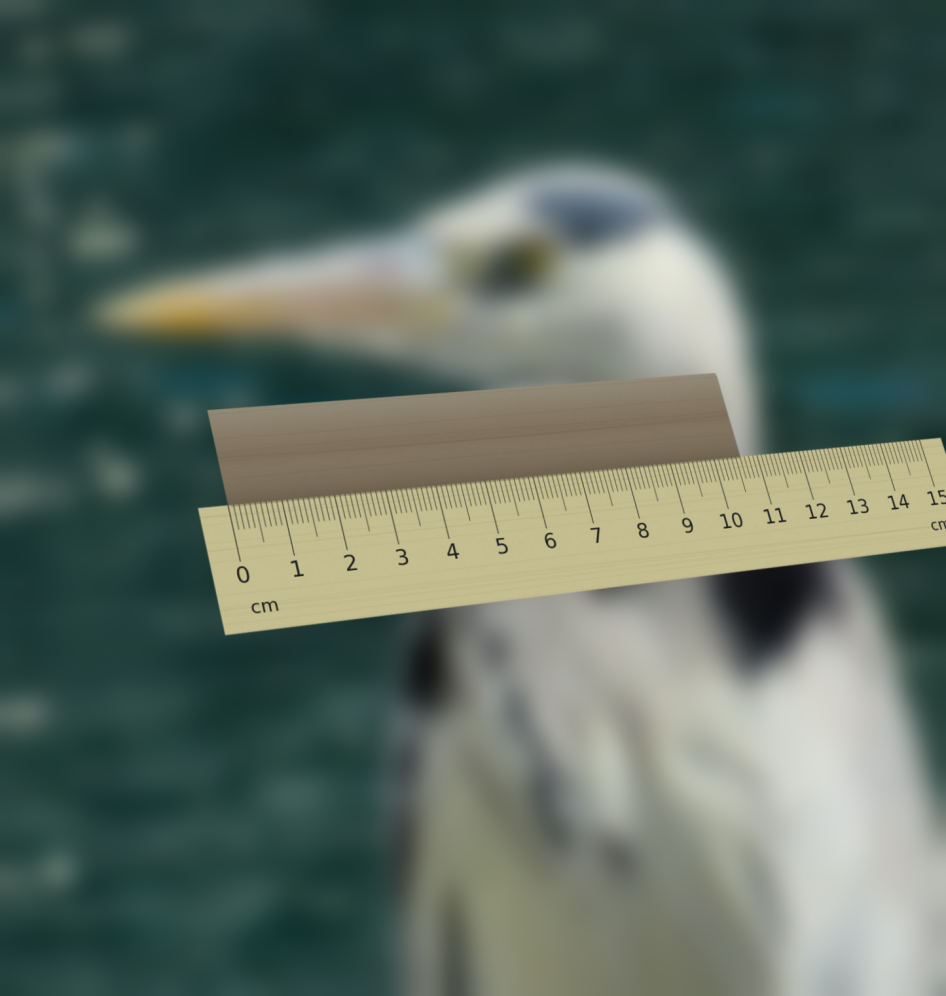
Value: 10.6 cm
